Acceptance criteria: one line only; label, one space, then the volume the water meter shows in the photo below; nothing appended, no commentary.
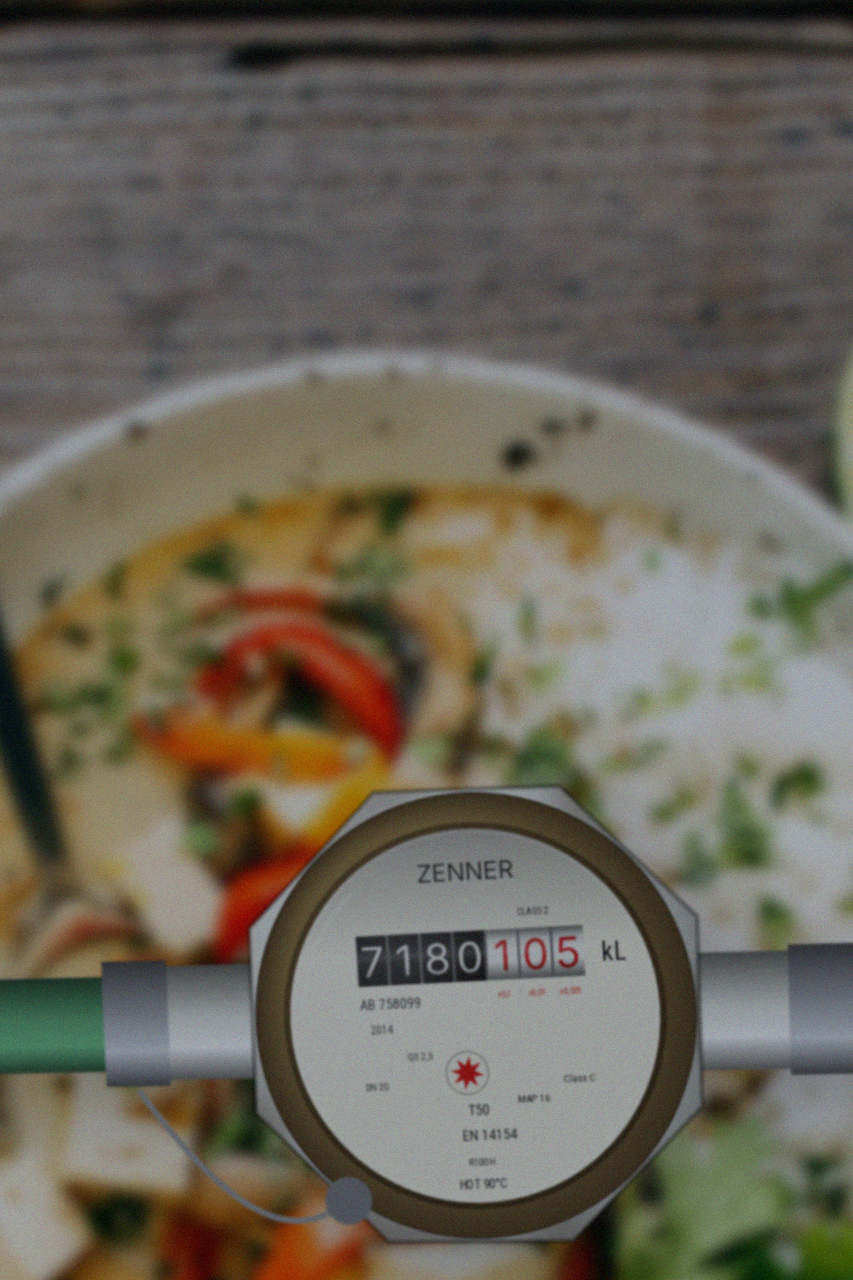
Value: 7180.105 kL
